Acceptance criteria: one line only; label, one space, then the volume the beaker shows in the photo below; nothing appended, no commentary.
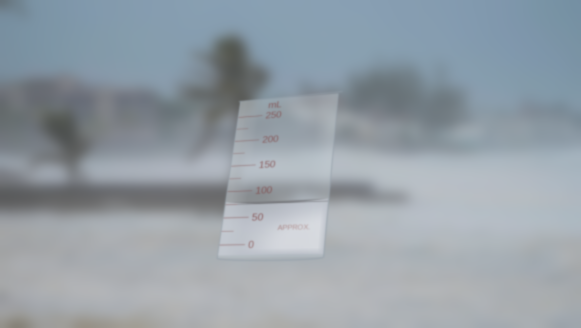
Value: 75 mL
